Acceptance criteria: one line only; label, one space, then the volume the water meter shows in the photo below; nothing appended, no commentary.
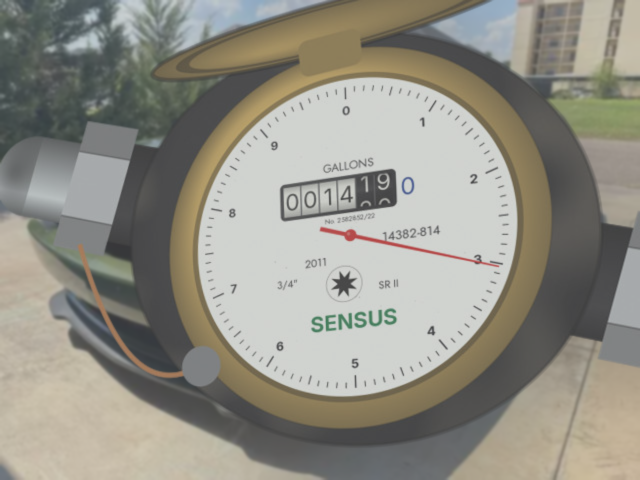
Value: 14193.0 gal
